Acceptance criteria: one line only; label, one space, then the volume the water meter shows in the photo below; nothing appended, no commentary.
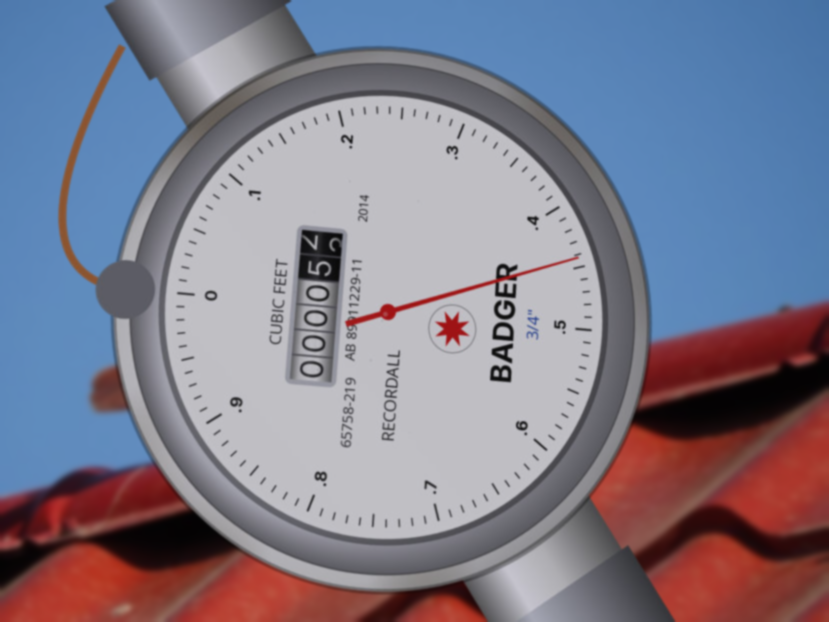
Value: 52.44 ft³
